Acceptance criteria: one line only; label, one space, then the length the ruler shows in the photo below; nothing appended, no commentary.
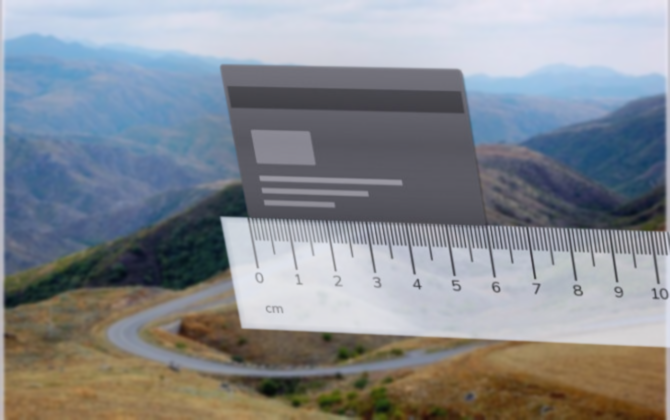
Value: 6 cm
